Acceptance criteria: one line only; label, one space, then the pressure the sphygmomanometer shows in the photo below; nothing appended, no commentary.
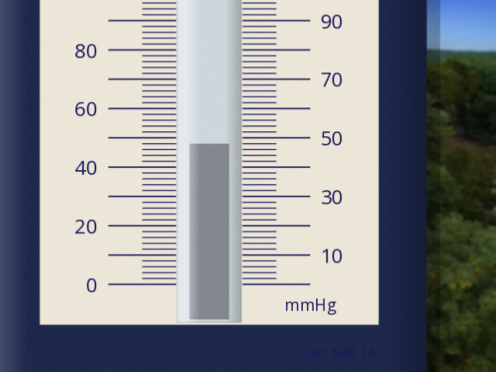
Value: 48 mmHg
